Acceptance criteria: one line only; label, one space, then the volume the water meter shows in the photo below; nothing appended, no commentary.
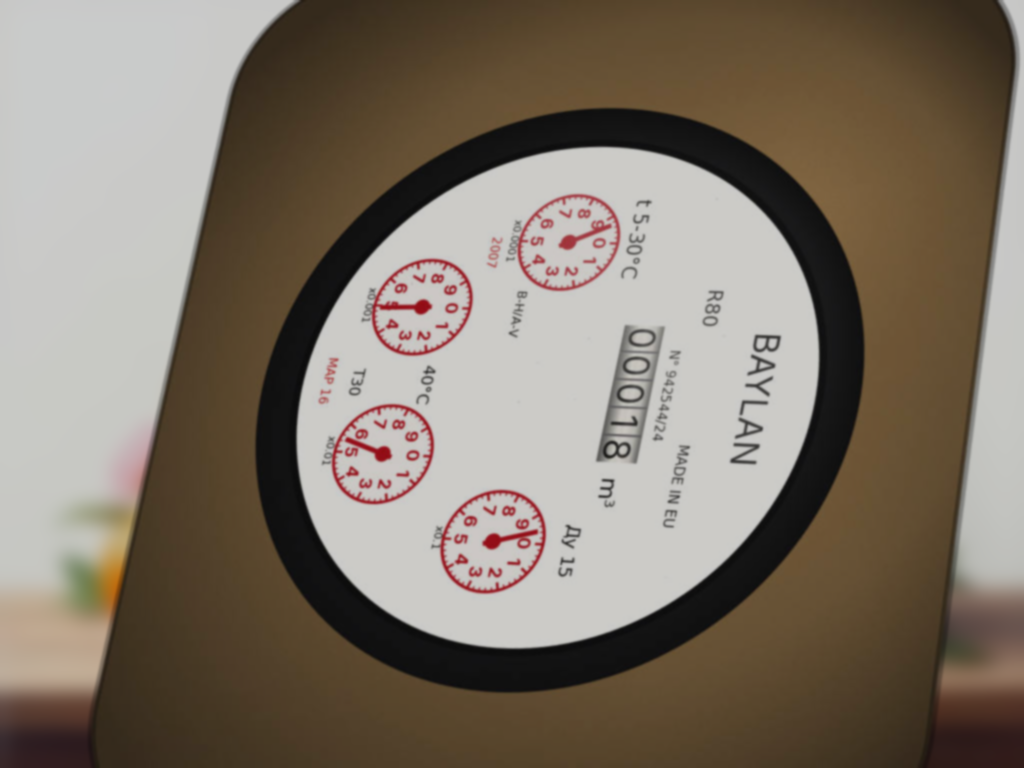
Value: 17.9549 m³
